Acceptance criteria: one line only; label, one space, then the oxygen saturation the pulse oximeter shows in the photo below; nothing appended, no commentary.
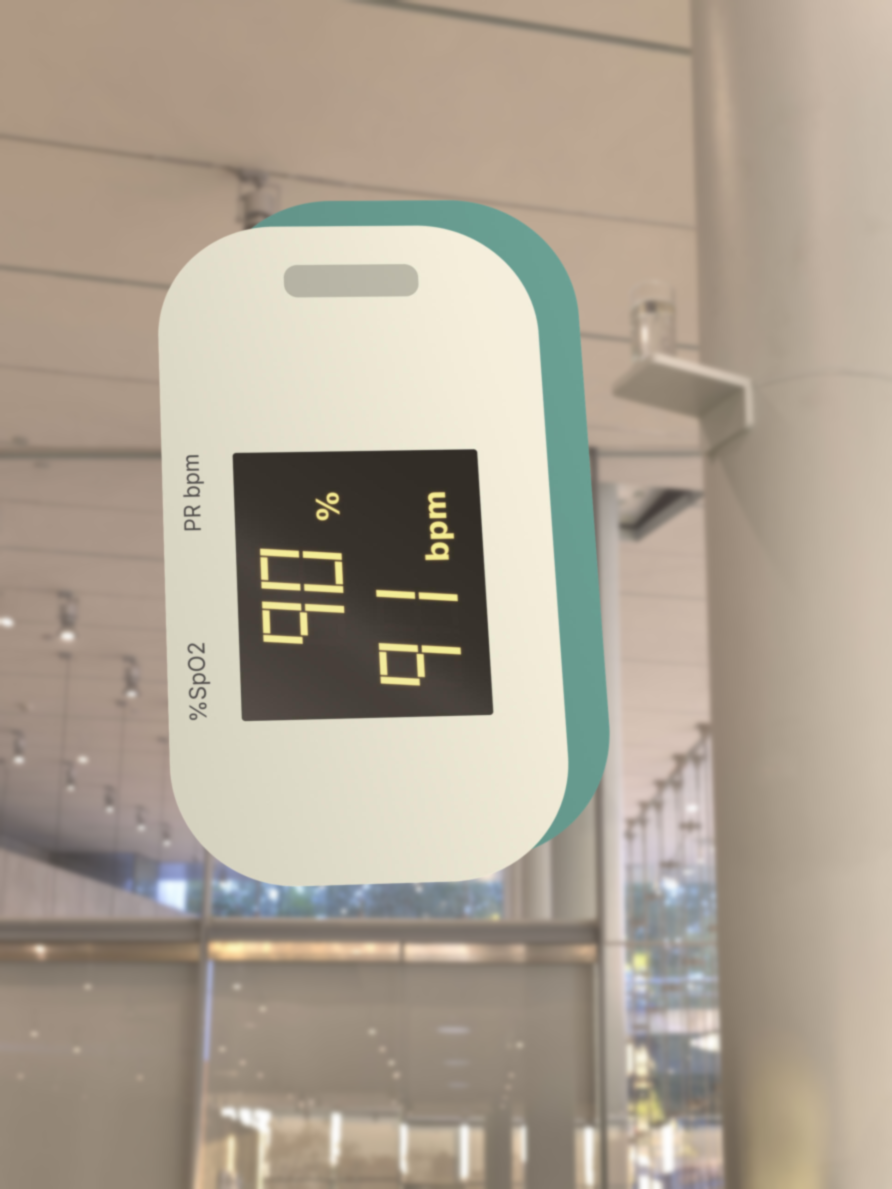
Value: 90 %
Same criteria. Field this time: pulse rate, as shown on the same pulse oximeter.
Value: 91 bpm
